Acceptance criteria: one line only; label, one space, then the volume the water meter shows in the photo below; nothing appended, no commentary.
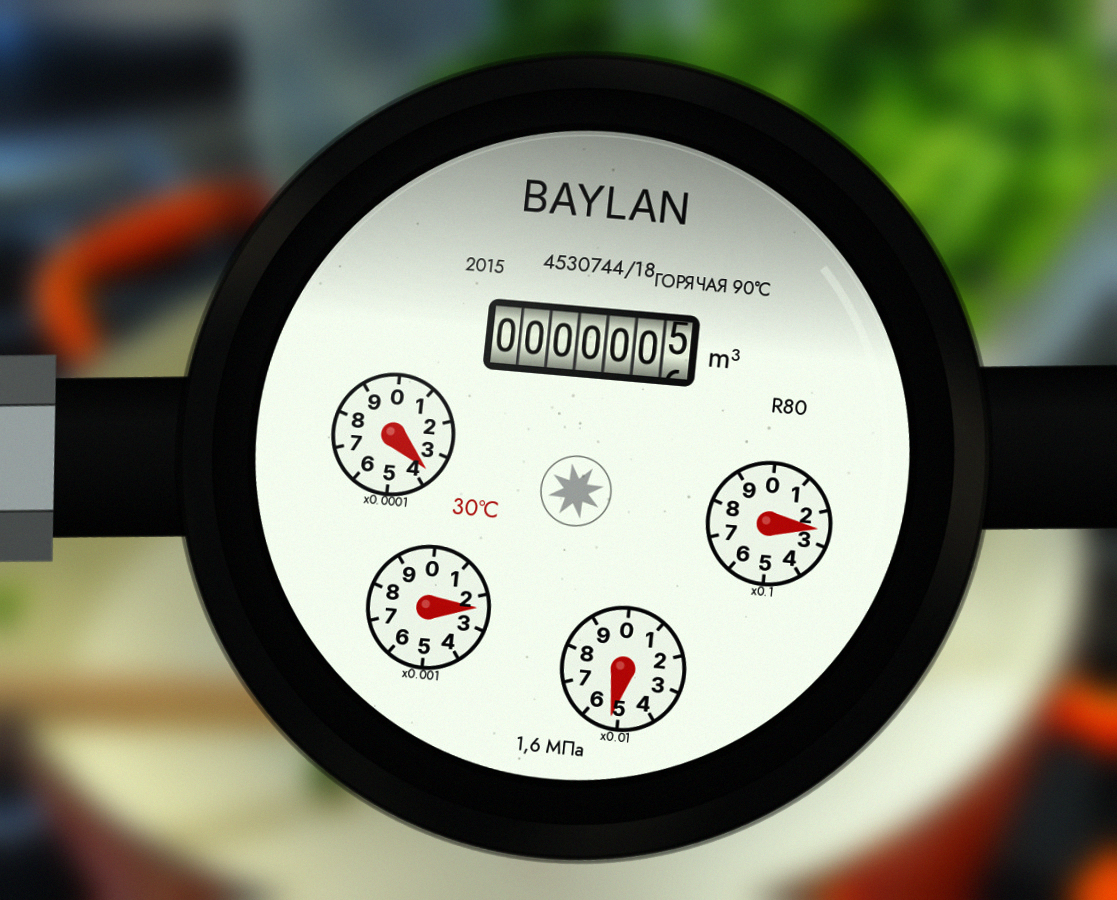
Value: 5.2523 m³
